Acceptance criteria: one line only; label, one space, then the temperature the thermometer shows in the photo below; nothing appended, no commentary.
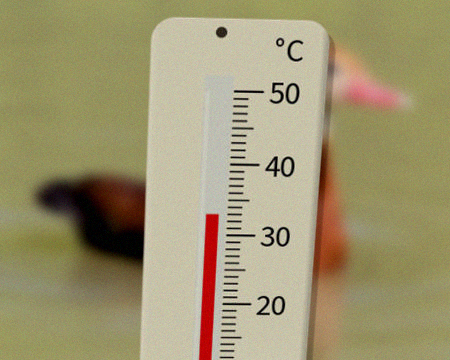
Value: 33 °C
